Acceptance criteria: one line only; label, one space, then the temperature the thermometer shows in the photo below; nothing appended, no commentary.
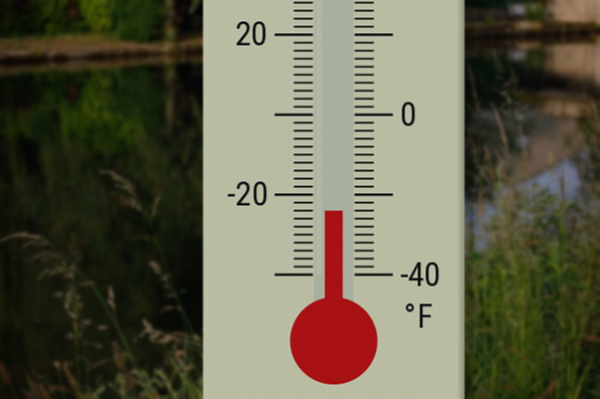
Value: -24 °F
